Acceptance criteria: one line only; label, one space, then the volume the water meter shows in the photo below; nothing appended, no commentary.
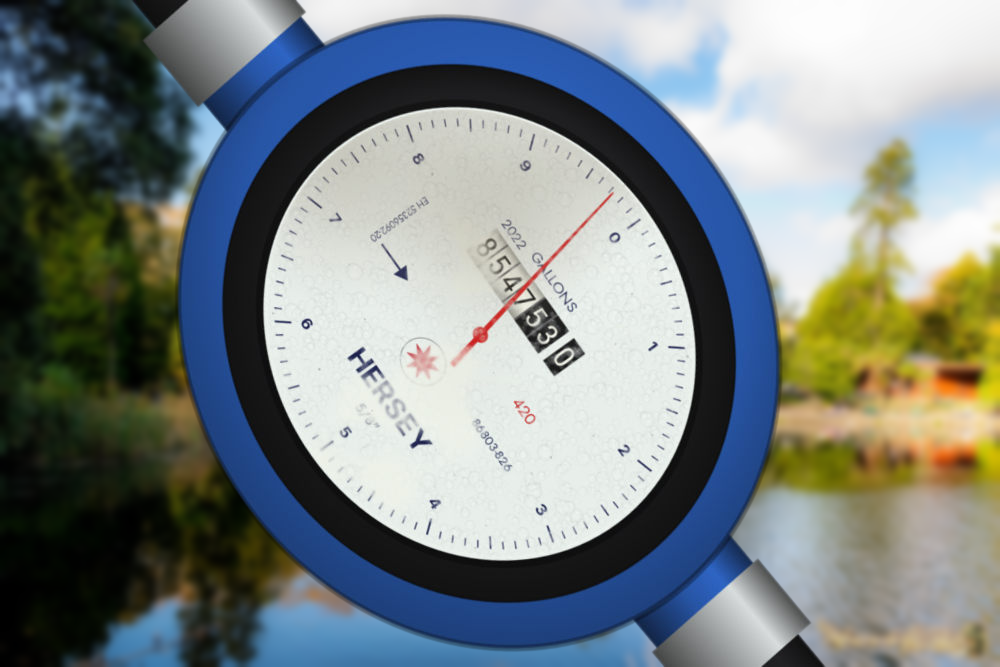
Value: 8547529.7 gal
